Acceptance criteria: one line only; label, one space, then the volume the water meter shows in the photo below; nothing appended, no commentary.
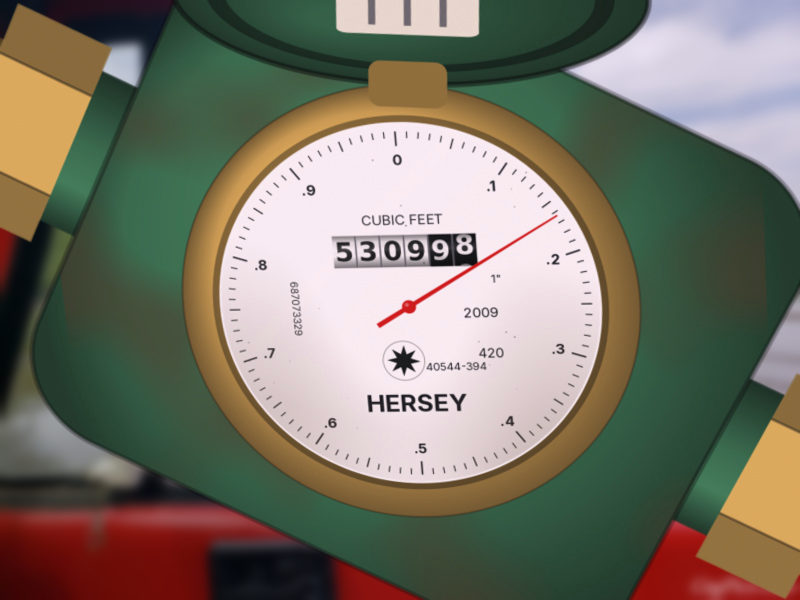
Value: 530998.16 ft³
